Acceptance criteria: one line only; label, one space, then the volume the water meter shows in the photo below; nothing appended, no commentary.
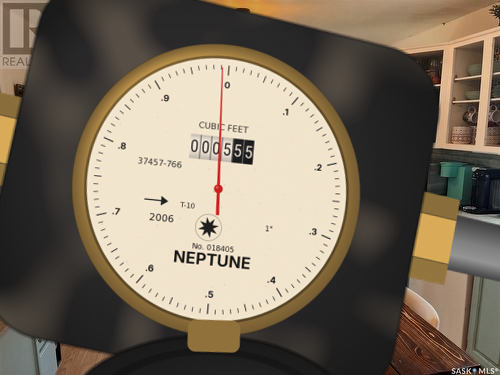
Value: 554.99 ft³
